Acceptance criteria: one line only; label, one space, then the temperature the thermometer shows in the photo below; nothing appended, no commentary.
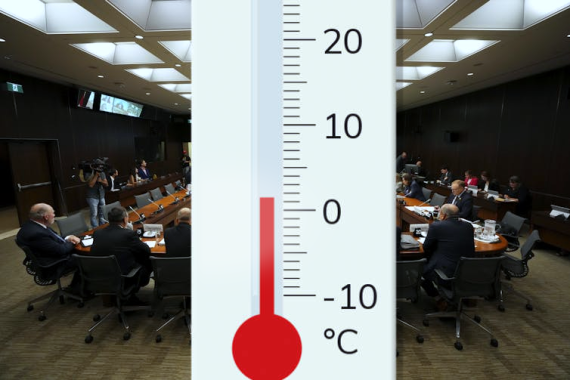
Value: 1.5 °C
